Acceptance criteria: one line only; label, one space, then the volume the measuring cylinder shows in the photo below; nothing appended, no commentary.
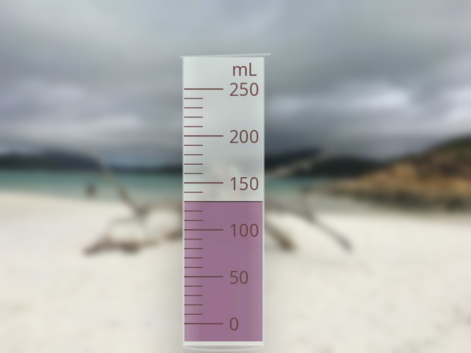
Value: 130 mL
